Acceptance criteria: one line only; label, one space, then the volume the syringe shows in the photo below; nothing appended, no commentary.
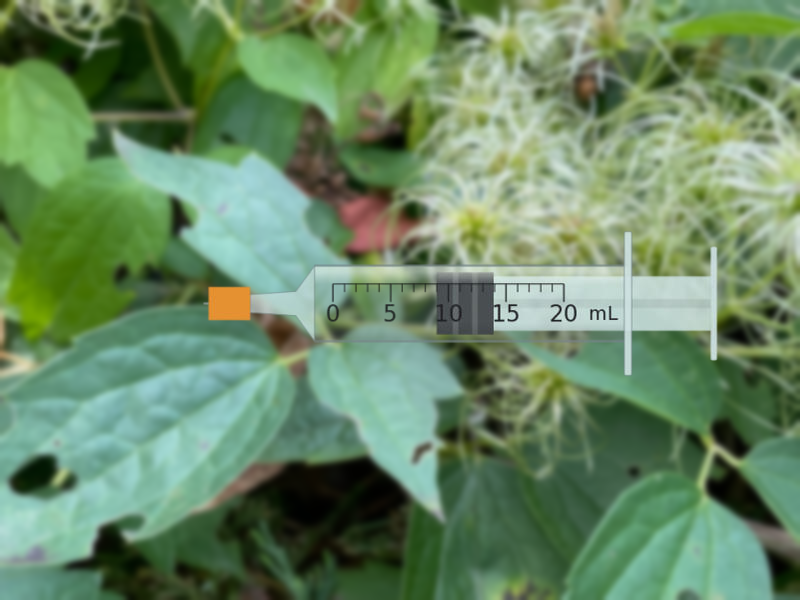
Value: 9 mL
